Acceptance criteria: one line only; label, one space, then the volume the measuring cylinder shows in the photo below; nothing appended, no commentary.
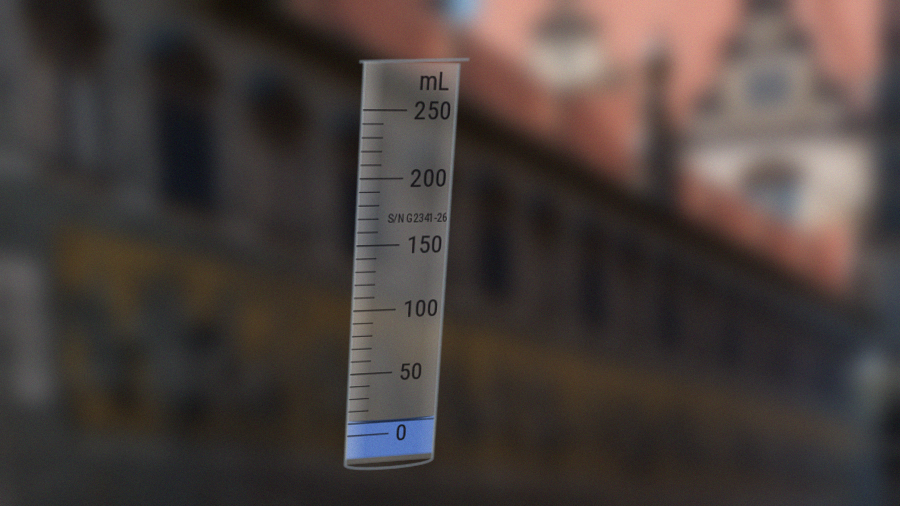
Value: 10 mL
